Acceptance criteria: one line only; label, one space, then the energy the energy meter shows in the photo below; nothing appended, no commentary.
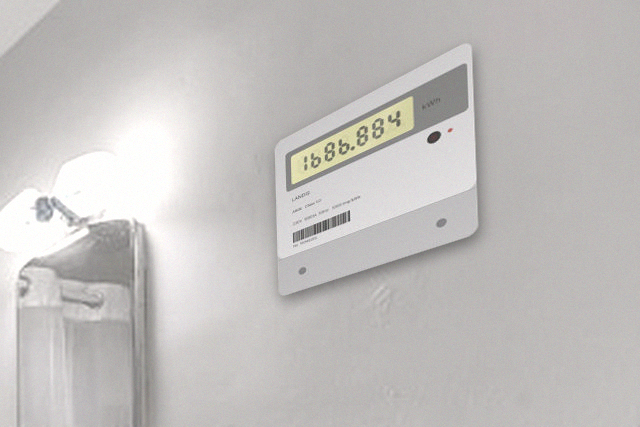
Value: 1686.884 kWh
